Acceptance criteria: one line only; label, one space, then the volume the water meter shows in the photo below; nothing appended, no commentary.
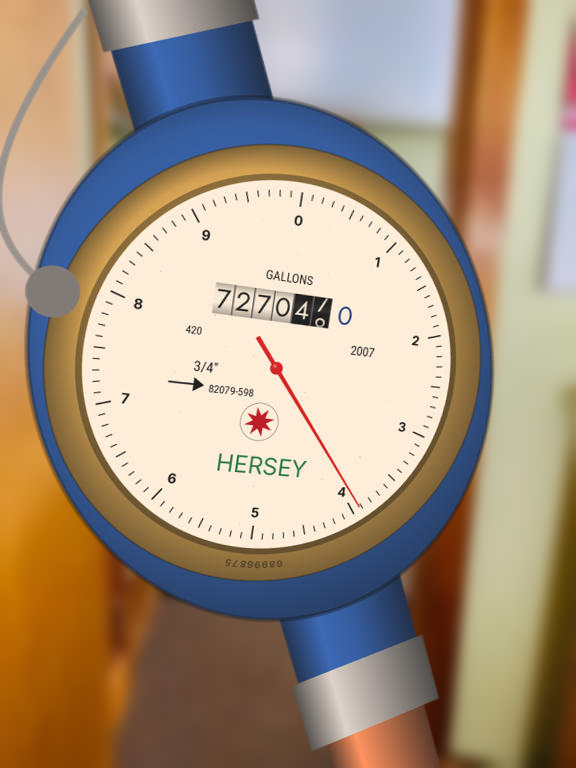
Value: 7270473.9 gal
